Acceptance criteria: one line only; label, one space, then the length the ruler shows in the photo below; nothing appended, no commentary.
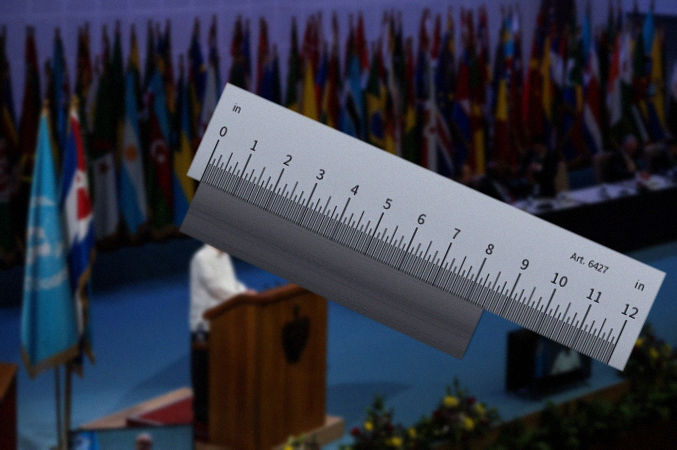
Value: 8.5 in
